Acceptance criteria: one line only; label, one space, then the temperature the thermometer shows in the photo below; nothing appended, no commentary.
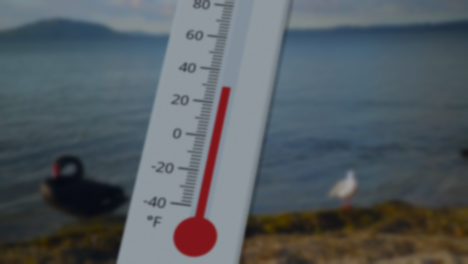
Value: 30 °F
